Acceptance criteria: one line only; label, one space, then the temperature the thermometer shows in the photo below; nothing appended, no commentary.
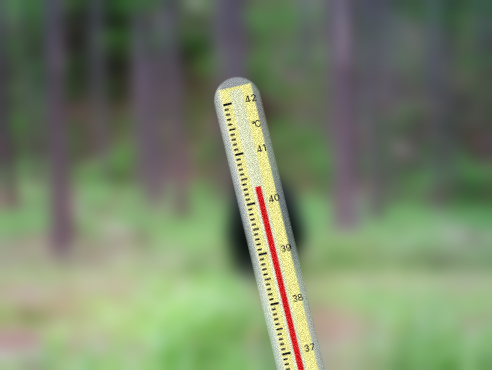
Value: 40.3 °C
